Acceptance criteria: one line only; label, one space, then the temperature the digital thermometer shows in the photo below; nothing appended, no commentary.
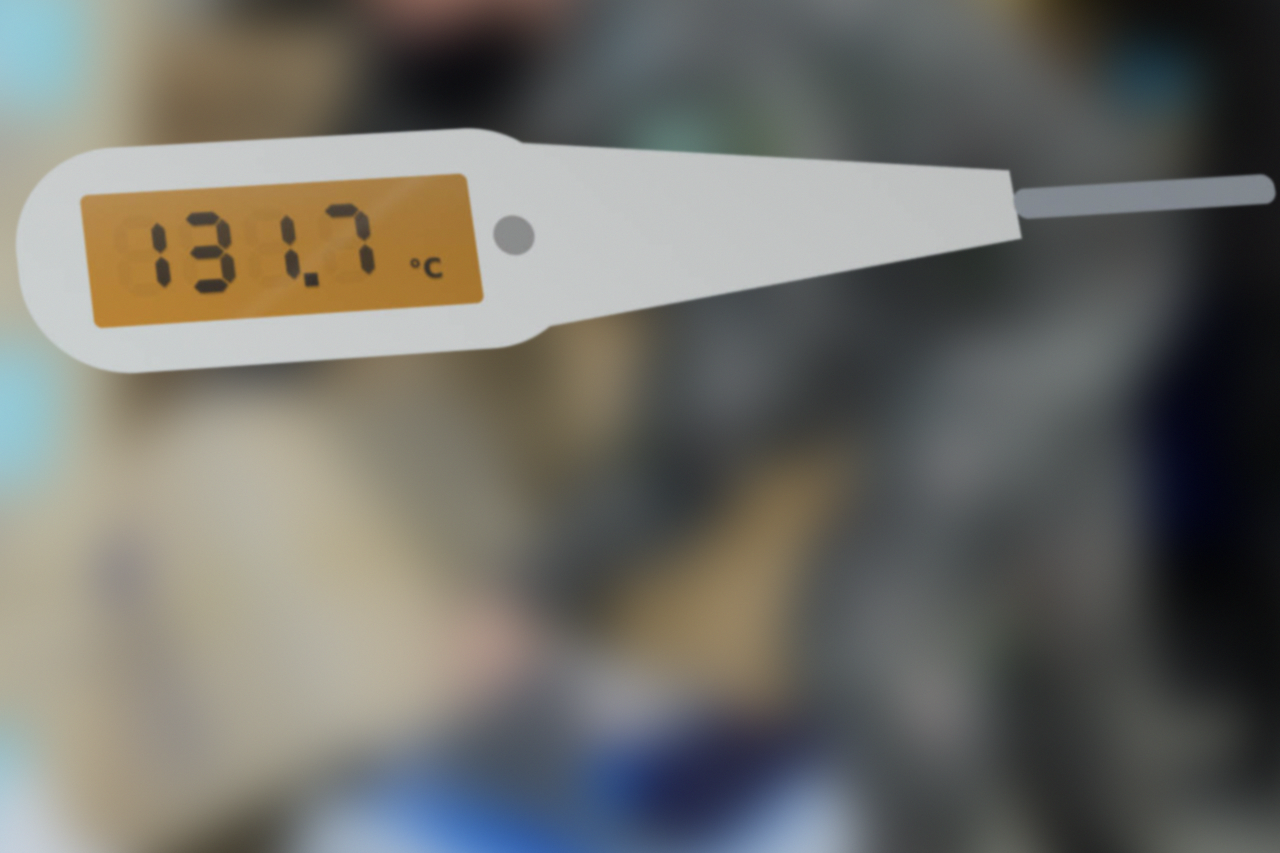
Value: 131.7 °C
